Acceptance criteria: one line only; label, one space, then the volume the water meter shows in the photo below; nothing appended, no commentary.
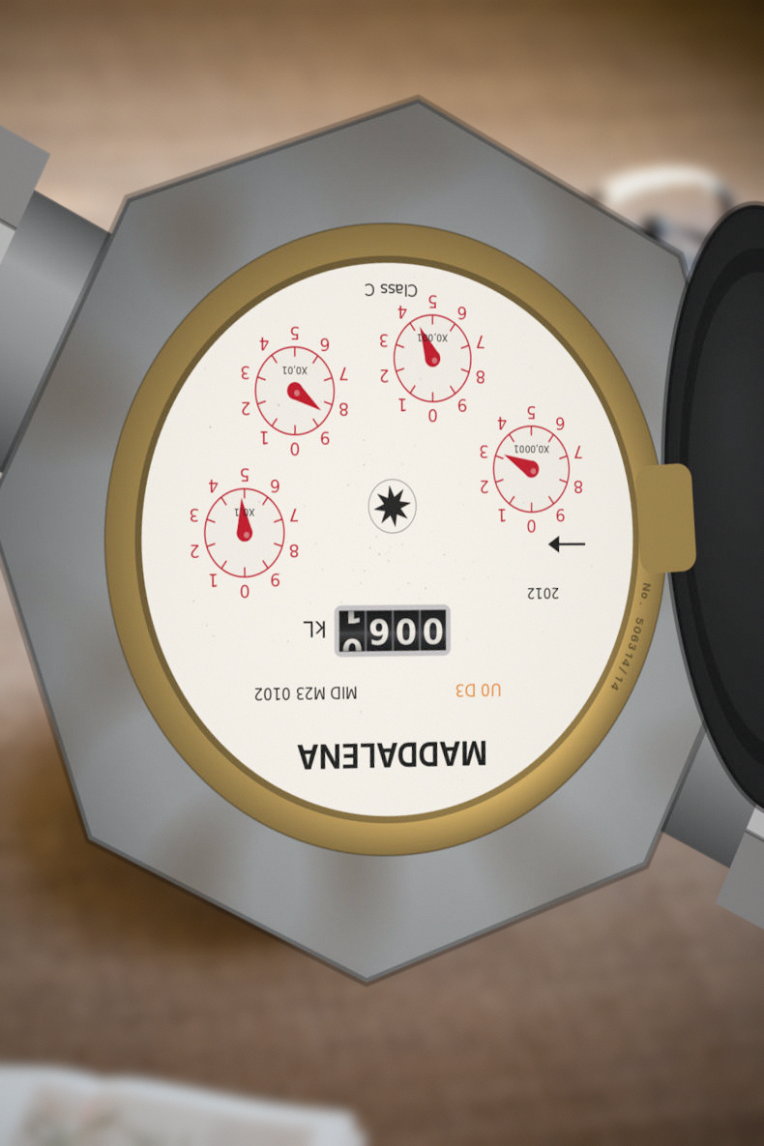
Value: 60.4843 kL
